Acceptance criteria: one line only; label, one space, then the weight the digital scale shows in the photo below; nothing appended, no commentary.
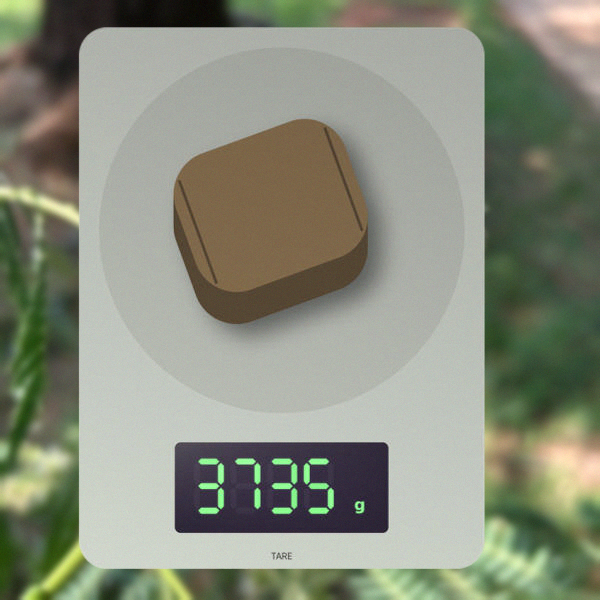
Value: 3735 g
